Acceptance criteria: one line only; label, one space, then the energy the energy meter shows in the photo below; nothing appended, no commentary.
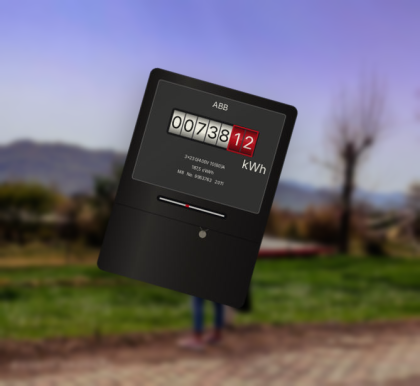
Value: 738.12 kWh
